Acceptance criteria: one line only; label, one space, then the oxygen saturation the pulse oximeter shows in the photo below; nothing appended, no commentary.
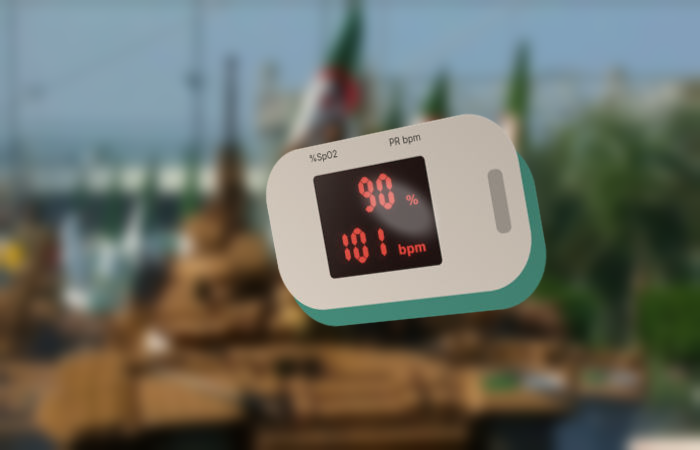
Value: 90 %
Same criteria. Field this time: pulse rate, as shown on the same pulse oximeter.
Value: 101 bpm
